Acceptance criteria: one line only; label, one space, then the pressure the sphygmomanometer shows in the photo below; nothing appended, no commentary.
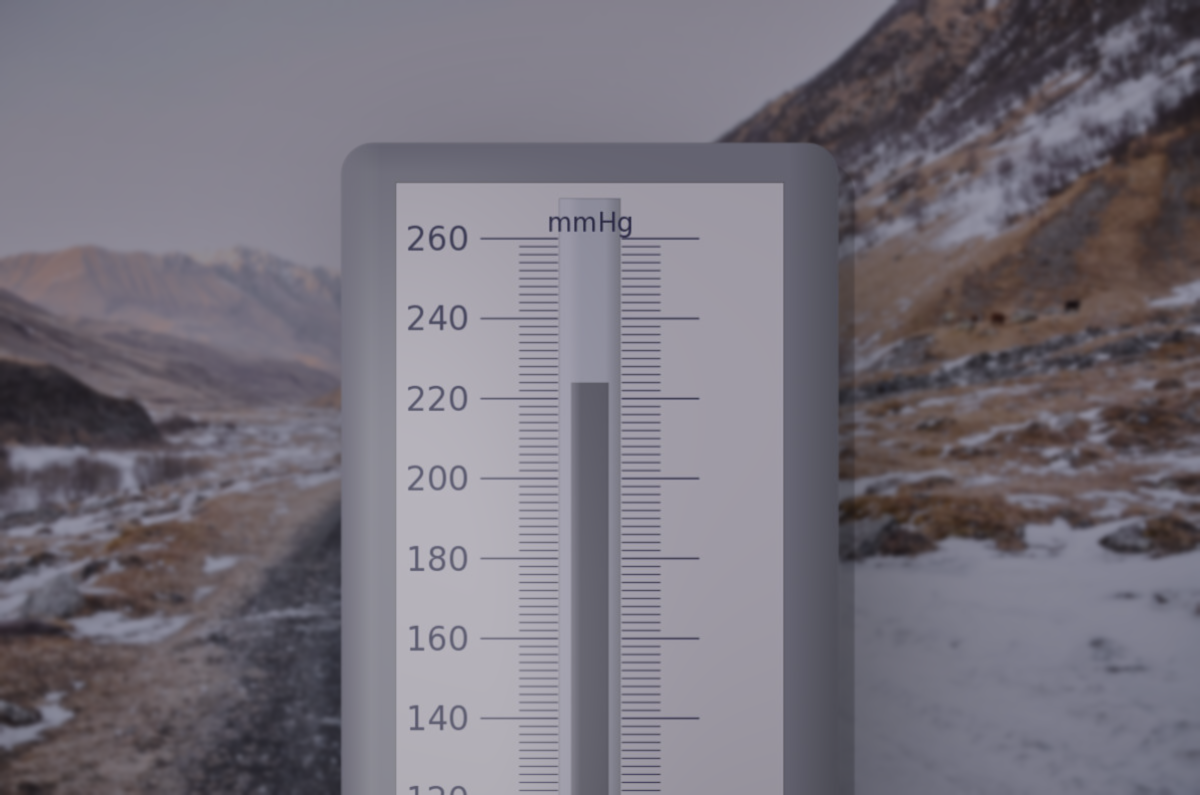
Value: 224 mmHg
